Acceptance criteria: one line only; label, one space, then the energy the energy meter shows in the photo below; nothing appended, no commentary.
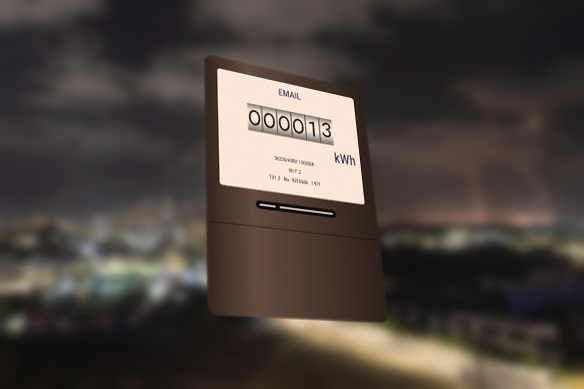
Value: 13 kWh
